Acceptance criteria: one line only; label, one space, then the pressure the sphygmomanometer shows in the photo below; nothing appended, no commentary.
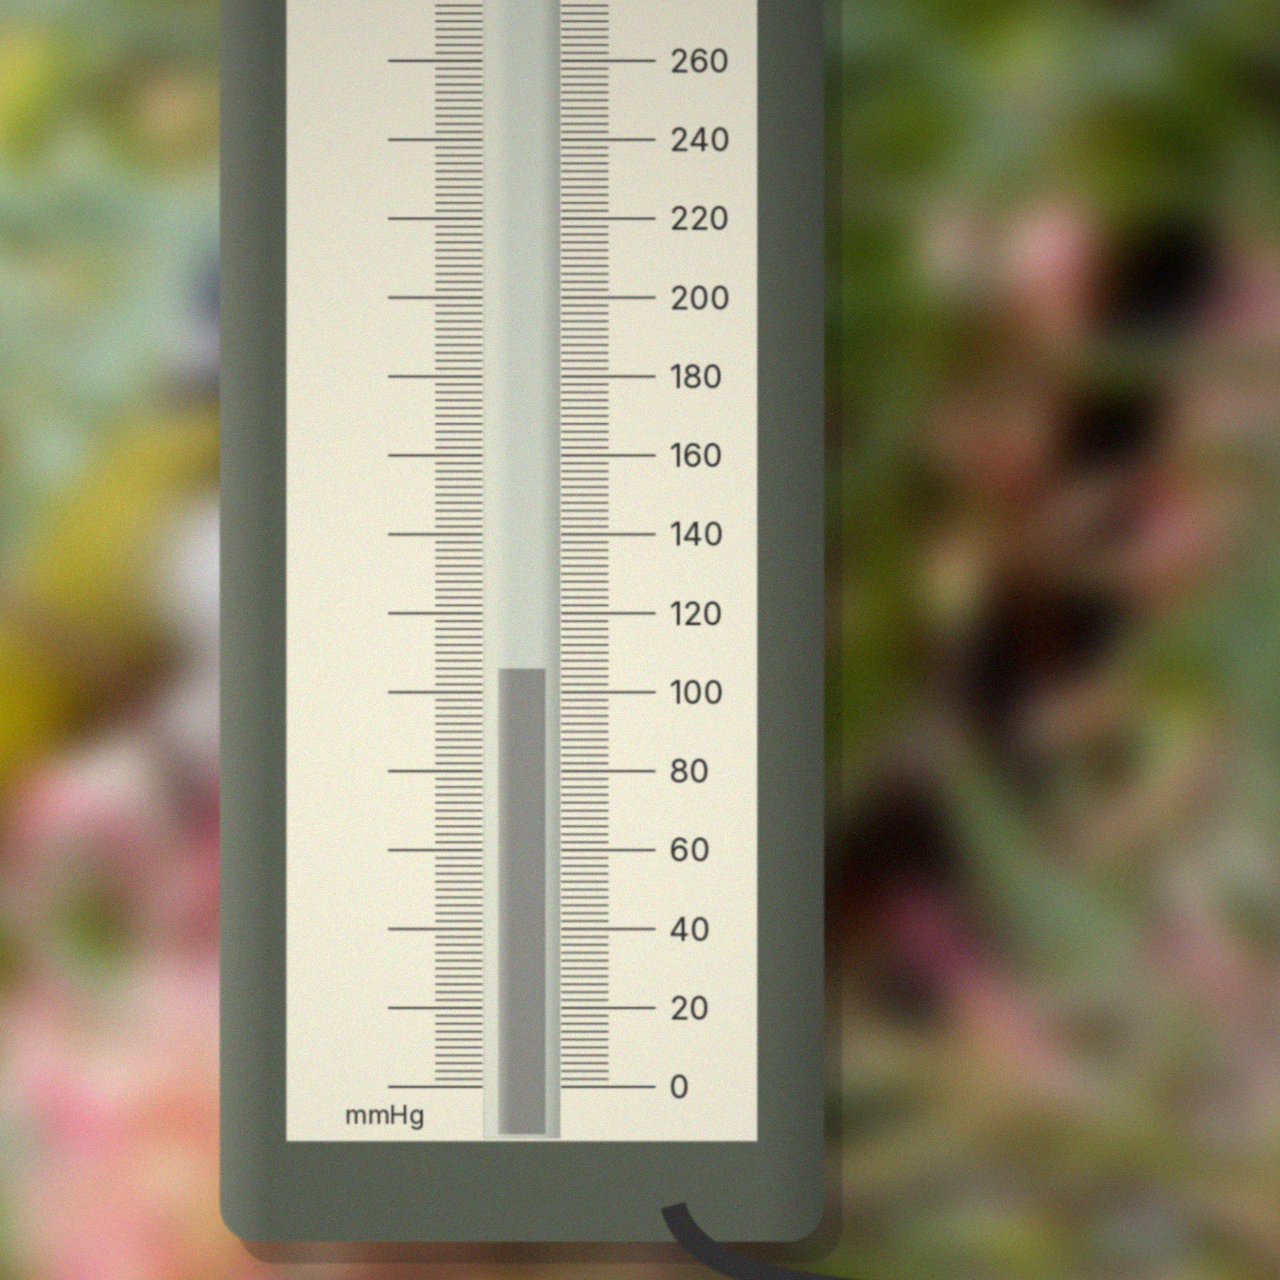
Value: 106 mmHg
